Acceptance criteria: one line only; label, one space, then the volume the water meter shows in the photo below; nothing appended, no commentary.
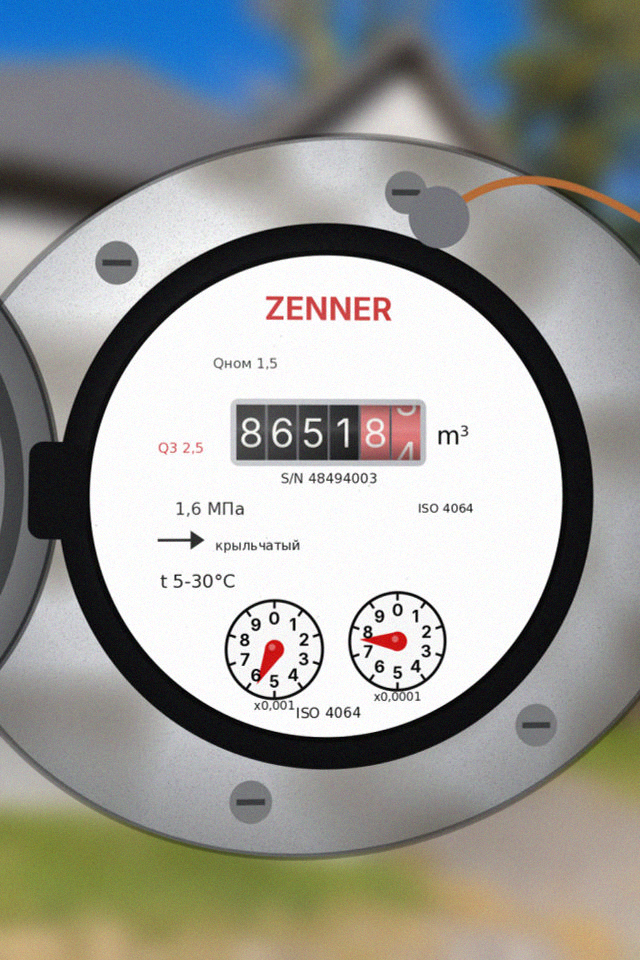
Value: 8651.8357 m³
